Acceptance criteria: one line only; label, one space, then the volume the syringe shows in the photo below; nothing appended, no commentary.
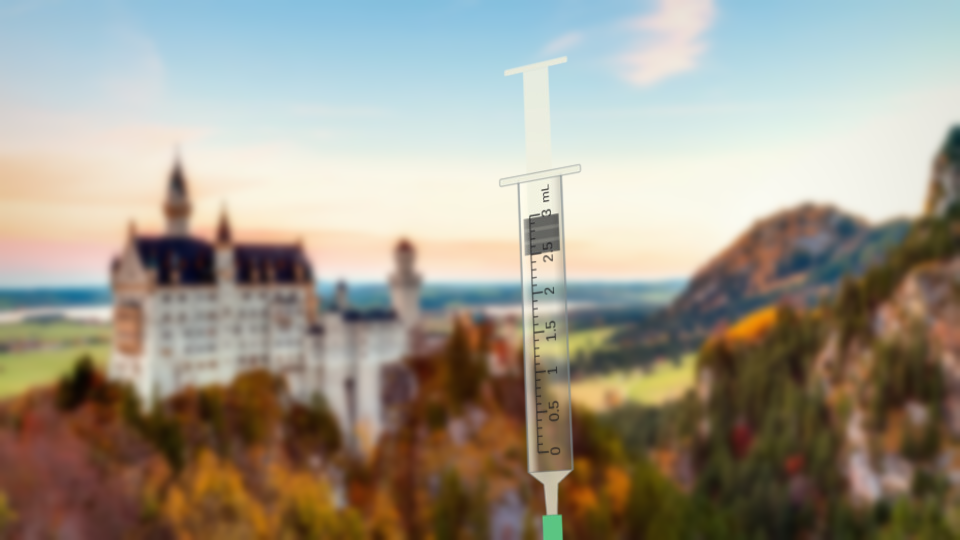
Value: 2.5 mL
